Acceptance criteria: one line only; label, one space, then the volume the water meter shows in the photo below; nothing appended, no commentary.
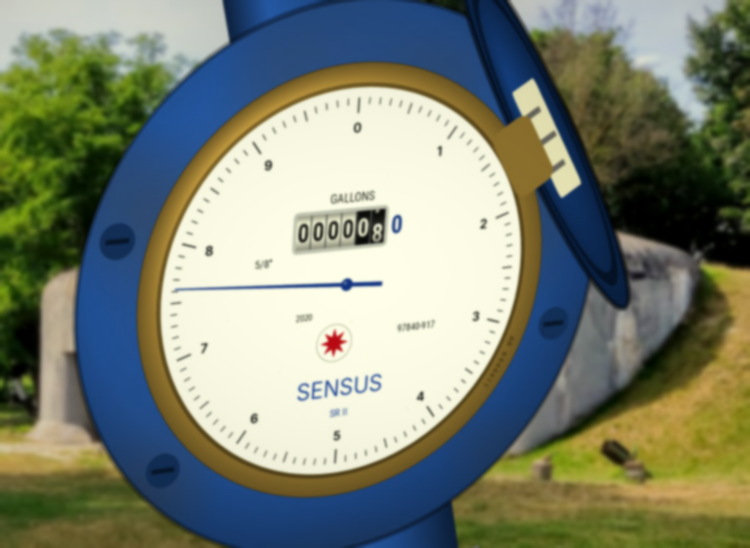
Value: 77.6 gal
